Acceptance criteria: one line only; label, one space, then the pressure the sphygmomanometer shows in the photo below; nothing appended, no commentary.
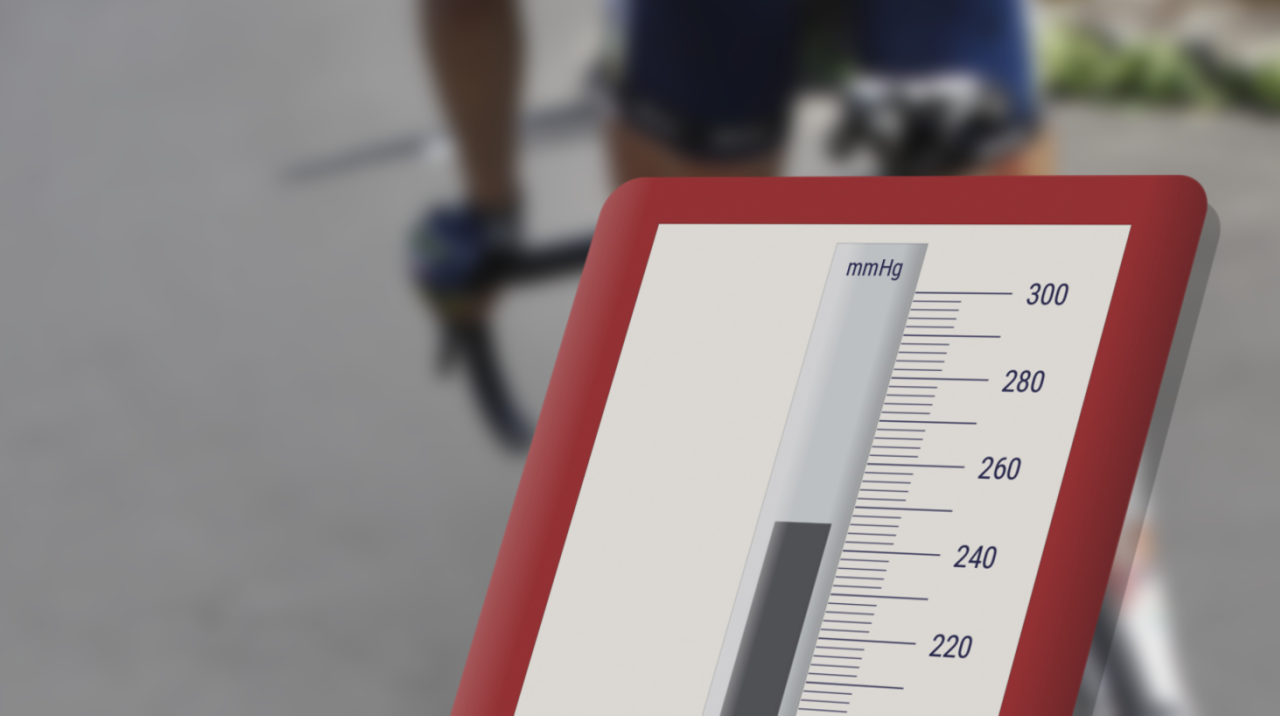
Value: 246 mmHg
